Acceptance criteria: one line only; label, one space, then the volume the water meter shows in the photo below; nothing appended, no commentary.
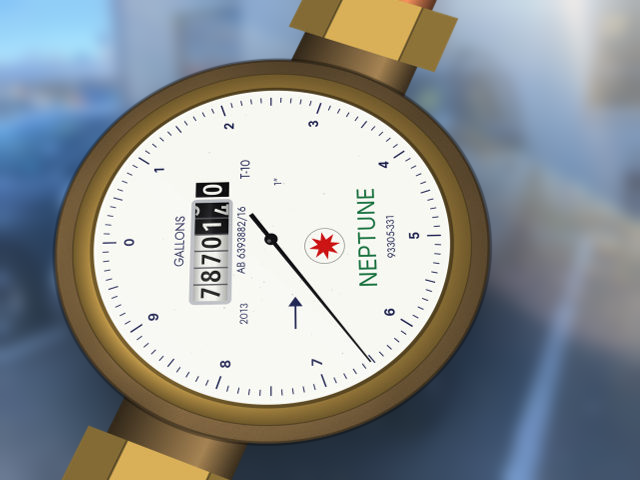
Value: 7870136.5 gal
